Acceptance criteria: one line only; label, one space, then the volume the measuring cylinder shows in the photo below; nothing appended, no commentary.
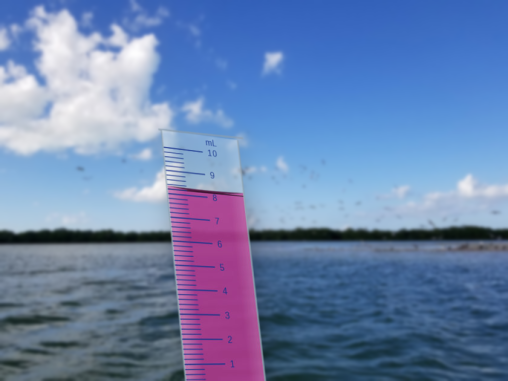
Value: 8.2 mL
